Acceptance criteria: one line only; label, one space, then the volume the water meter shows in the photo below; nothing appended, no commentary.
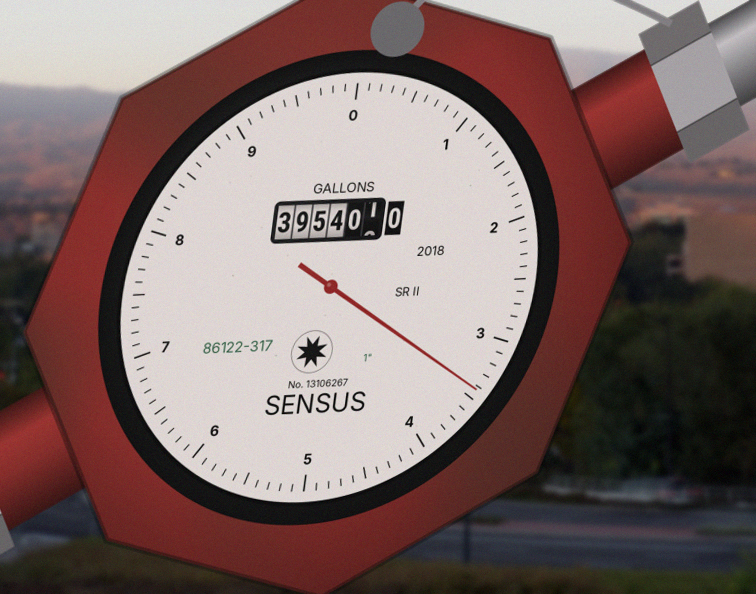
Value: 3954013.4 gal
